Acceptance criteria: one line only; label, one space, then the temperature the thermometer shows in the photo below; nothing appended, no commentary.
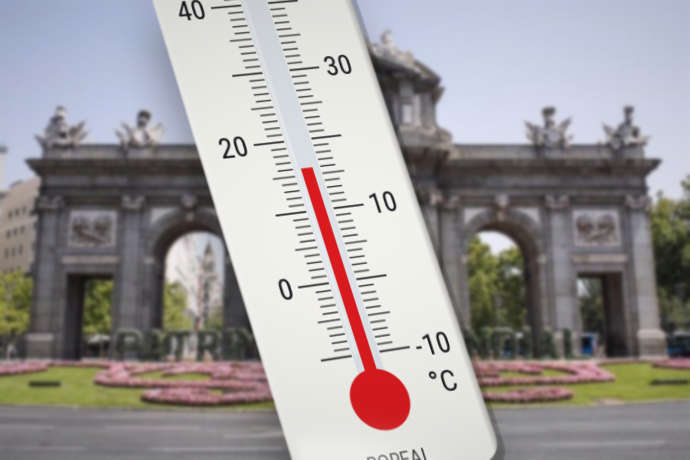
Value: 16 °C
